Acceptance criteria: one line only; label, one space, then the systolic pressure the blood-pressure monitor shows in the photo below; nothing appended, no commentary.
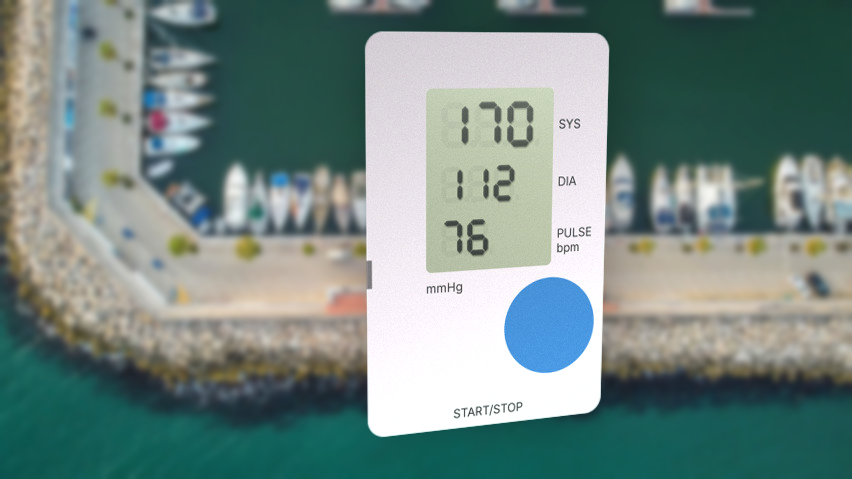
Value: 170 mmHg
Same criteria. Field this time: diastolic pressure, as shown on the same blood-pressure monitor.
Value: 112 mmHg
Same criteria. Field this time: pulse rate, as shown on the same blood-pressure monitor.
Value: 76 bpm
